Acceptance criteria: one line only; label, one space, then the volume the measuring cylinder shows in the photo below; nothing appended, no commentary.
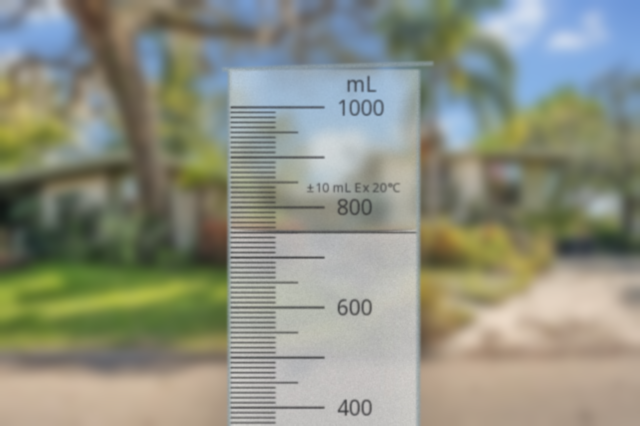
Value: 750 mL
